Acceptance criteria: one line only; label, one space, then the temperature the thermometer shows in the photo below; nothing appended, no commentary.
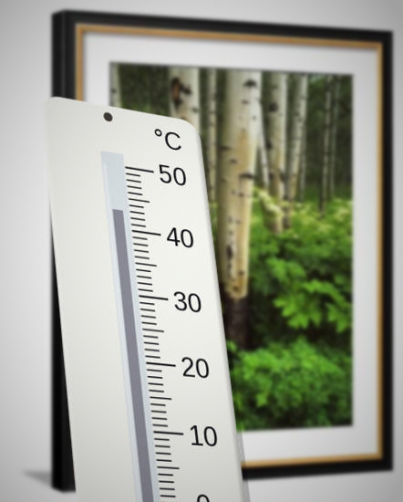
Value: 43 °C
